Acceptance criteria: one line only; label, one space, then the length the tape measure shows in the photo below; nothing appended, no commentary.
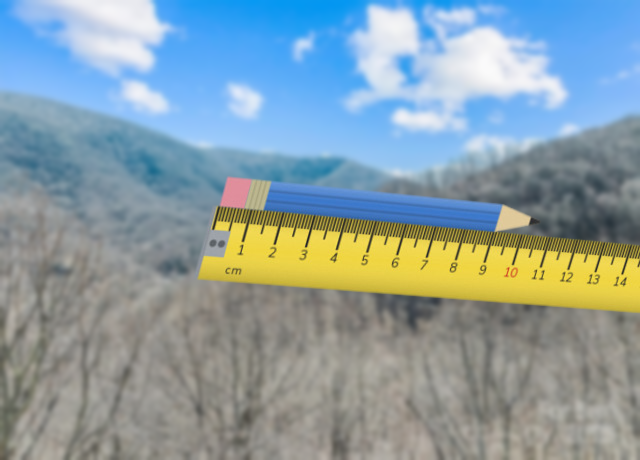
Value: 10.5 cm
